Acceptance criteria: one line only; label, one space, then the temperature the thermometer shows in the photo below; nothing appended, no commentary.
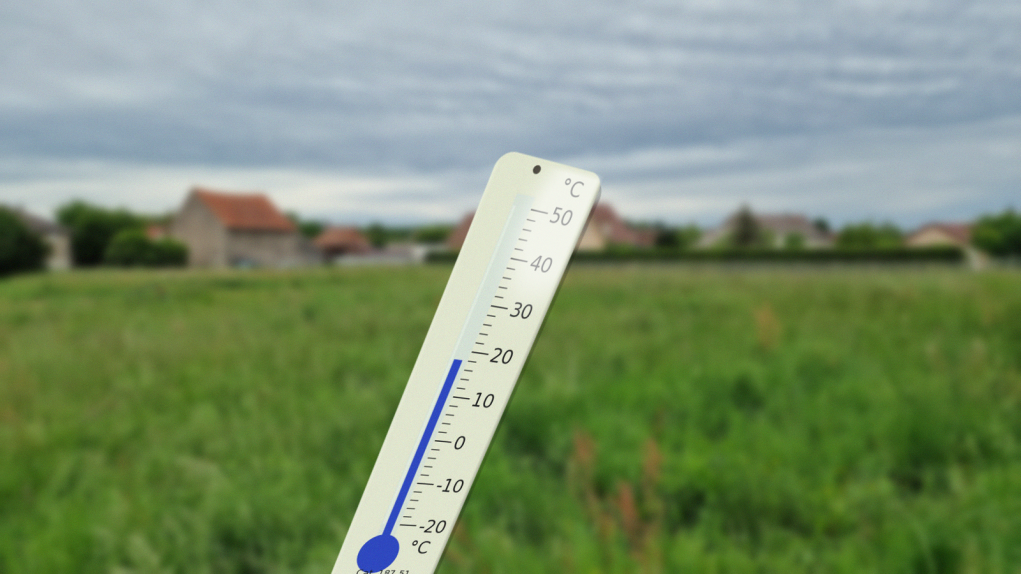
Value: 18 °C
